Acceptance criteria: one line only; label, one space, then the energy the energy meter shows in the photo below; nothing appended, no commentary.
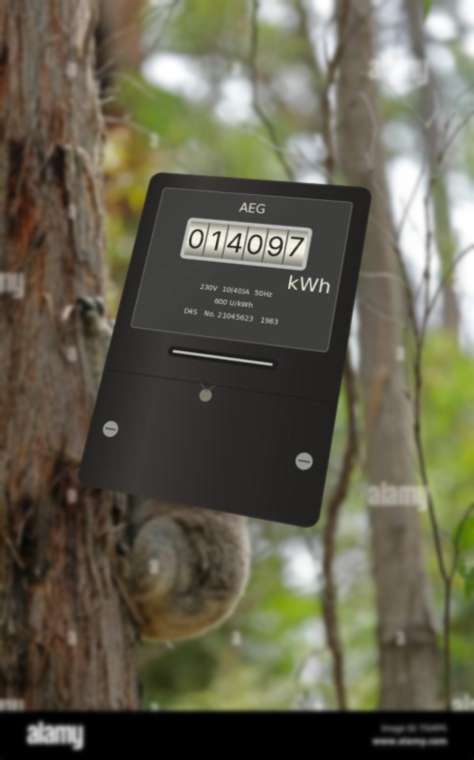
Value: 14097 kWh
